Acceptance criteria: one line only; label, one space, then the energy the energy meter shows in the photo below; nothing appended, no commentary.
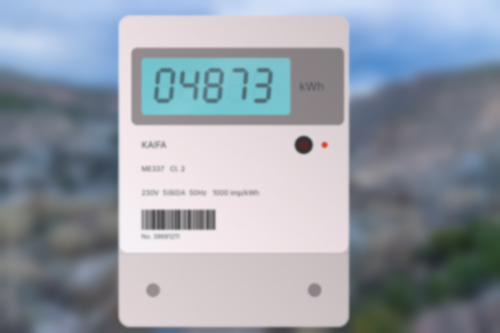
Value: 4873 kWh
